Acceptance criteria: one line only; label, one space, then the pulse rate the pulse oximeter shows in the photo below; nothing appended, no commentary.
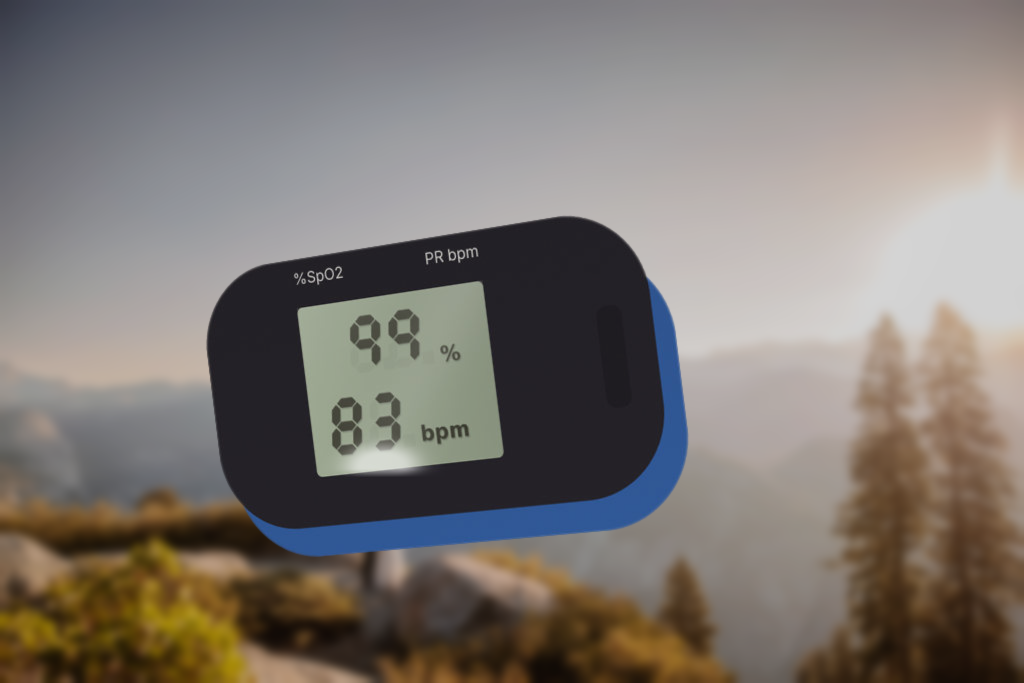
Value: 83 bpm
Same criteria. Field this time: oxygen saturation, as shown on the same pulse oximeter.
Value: 99 %
